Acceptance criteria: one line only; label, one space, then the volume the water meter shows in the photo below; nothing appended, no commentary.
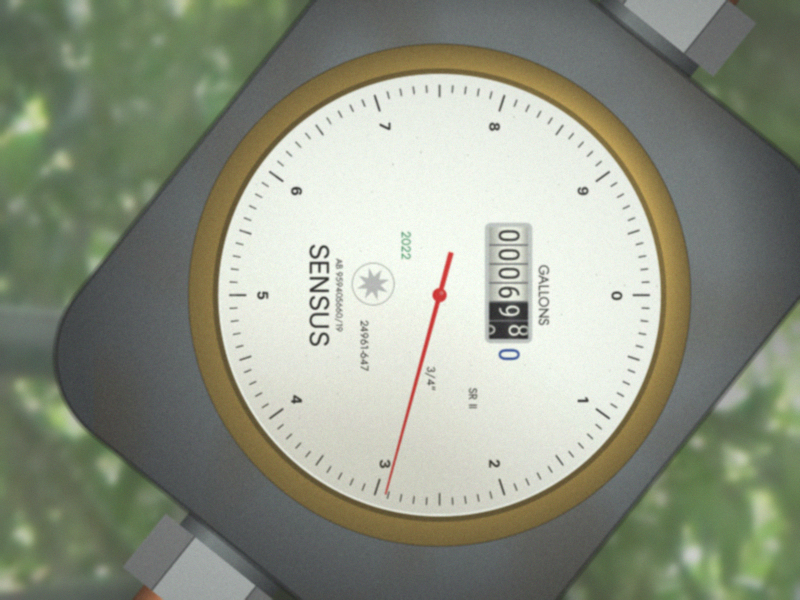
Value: 6982.9 gal
